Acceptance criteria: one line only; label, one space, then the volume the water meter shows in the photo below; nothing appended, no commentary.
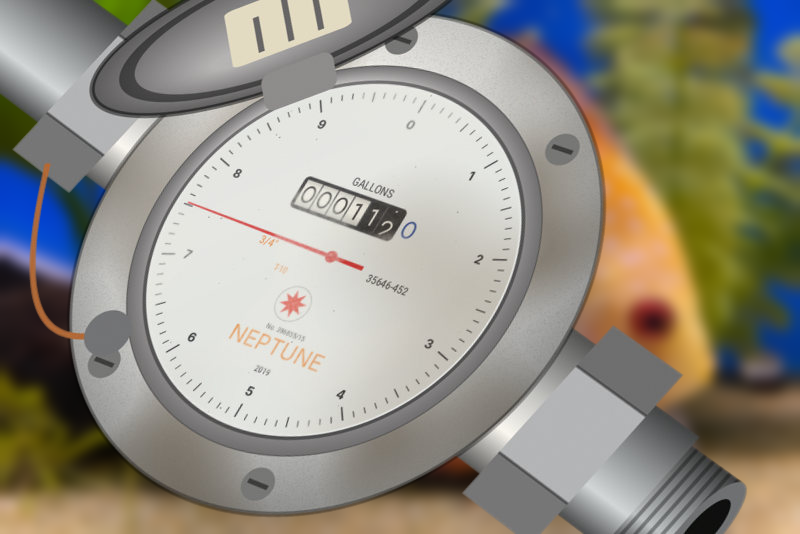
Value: 1117.5 gal
